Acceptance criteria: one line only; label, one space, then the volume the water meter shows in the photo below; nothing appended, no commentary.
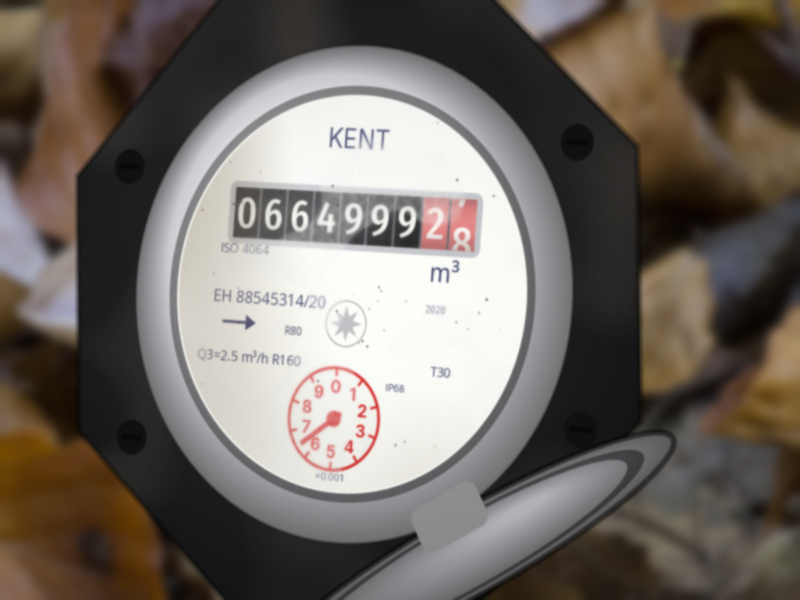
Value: 664999.276 m³
